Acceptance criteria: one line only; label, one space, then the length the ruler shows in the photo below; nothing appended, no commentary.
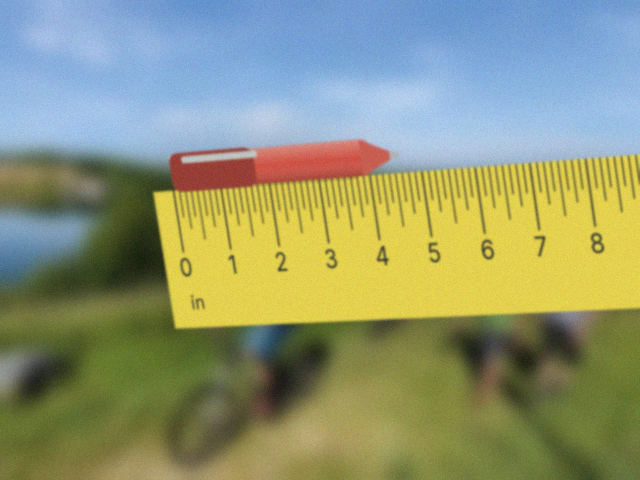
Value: 4.625 in
